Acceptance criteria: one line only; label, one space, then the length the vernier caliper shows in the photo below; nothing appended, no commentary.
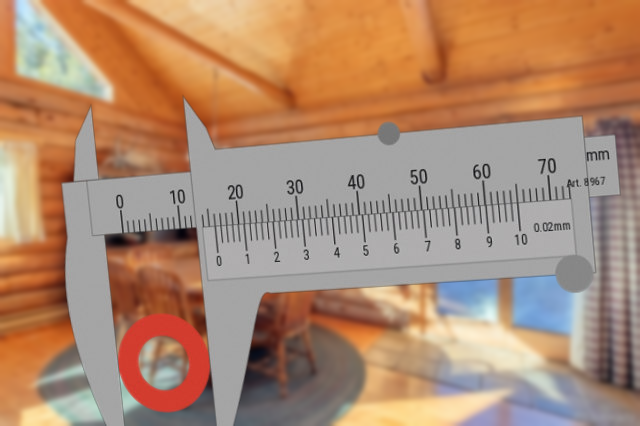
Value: 16.0 mm
